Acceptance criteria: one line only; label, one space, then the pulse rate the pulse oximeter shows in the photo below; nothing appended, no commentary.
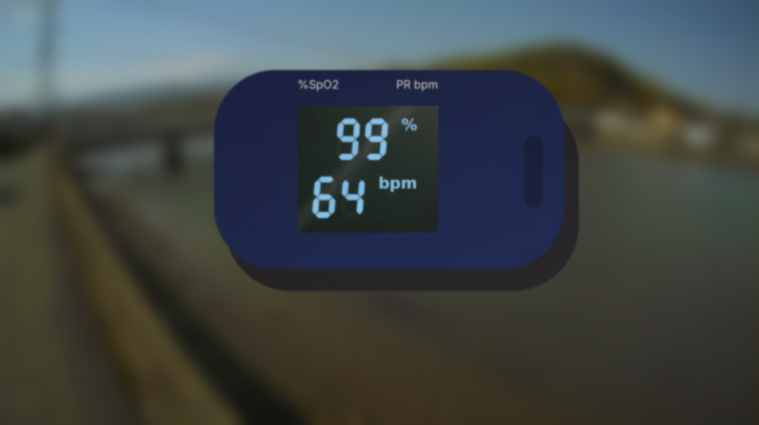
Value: 64 bpm
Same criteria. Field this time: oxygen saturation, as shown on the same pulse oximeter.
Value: 99 %
